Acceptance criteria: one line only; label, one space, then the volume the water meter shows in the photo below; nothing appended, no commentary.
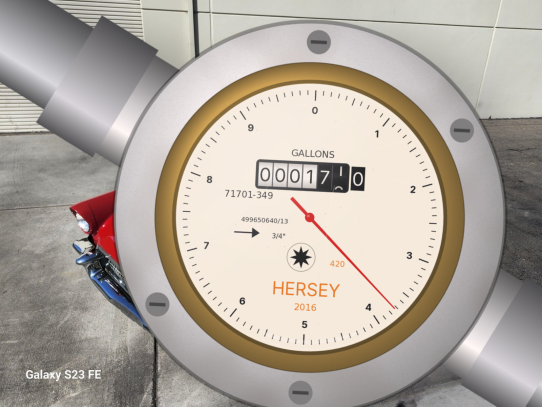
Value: 1713.7 gal
